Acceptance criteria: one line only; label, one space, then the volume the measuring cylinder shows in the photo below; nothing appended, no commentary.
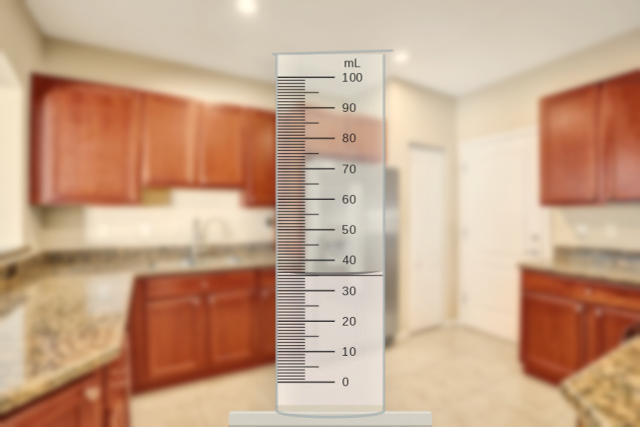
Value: 35 mL
